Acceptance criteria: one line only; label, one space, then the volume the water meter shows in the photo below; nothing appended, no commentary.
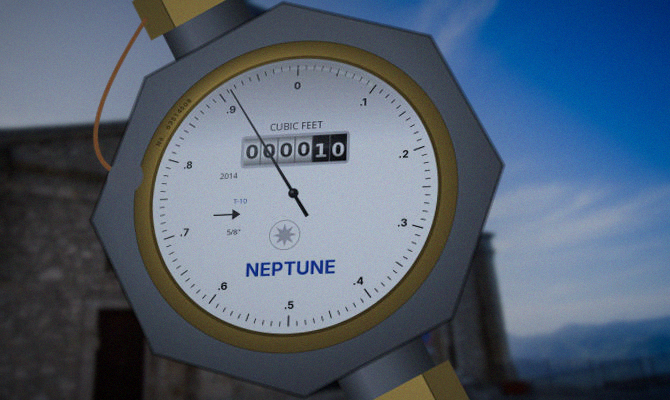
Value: 9.91 ft³
